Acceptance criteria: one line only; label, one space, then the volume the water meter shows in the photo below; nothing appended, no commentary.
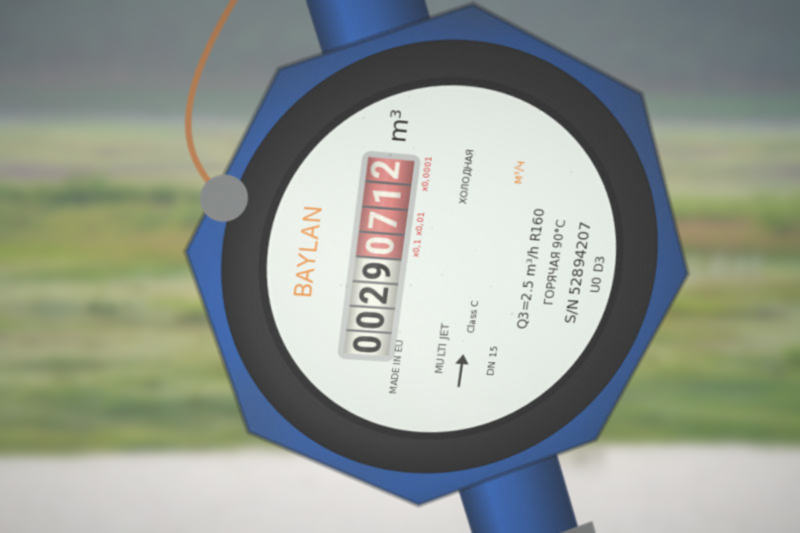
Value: 29.0712 m³
